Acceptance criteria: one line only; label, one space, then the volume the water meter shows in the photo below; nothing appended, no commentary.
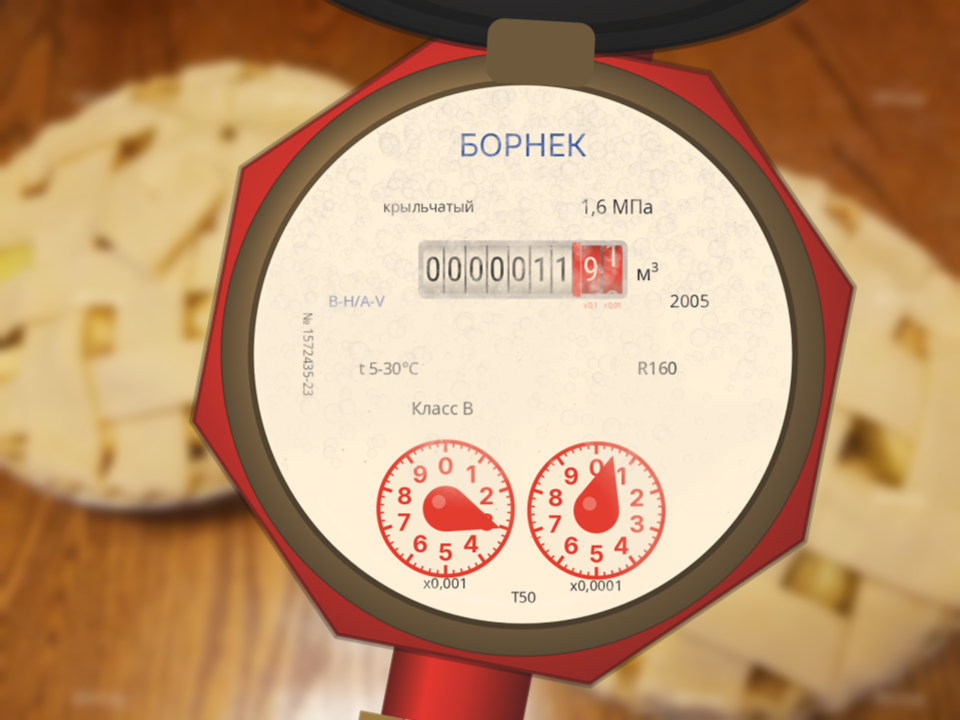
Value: 11.9130 m³
